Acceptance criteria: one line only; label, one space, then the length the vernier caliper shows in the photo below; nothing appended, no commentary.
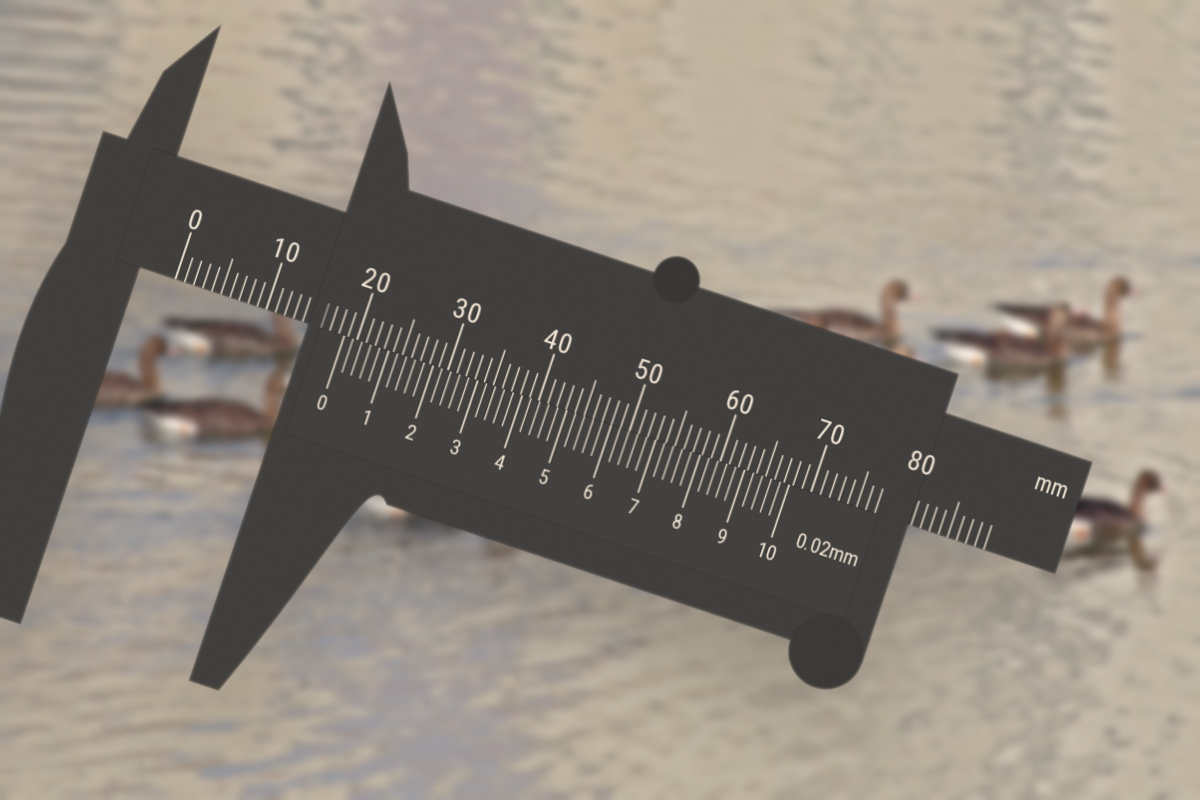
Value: 18.6 mm
